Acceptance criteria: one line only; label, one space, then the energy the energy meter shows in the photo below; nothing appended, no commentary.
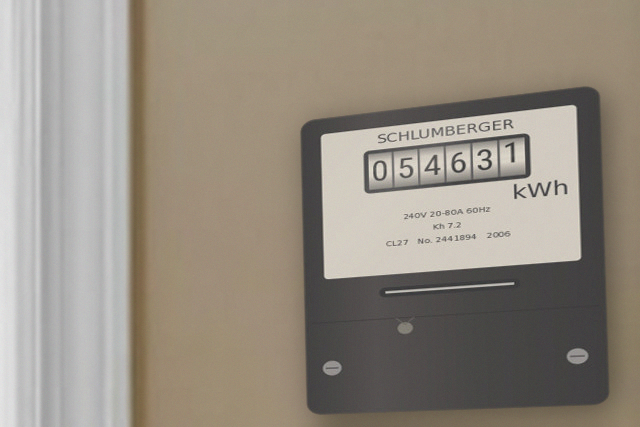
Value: 54631 kWh
